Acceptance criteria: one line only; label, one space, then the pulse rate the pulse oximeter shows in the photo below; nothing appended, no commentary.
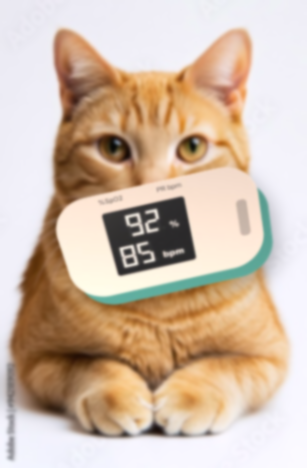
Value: 85 bpm
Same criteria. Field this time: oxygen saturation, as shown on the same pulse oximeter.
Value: 92 %
